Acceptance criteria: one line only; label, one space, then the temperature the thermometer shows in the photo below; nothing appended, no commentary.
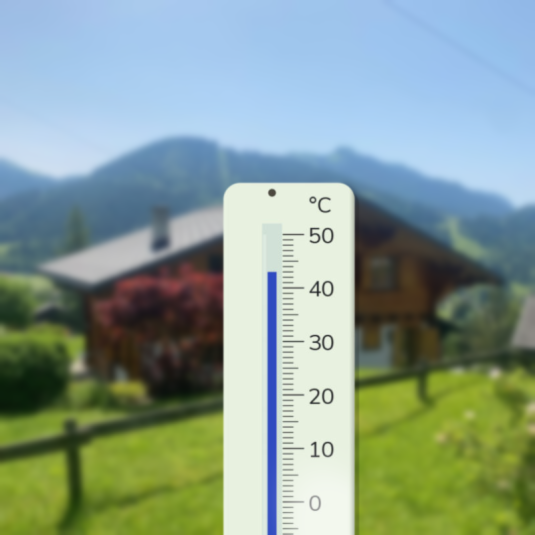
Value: 43 °C
